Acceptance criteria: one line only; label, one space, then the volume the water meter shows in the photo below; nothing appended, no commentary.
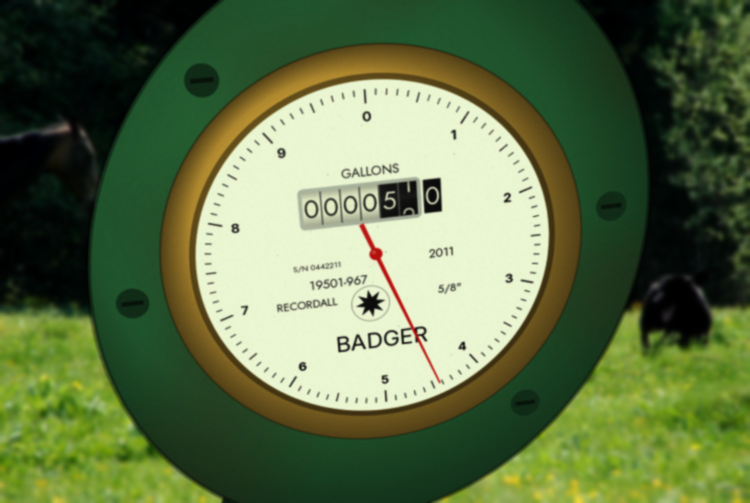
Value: 514.4 gal
